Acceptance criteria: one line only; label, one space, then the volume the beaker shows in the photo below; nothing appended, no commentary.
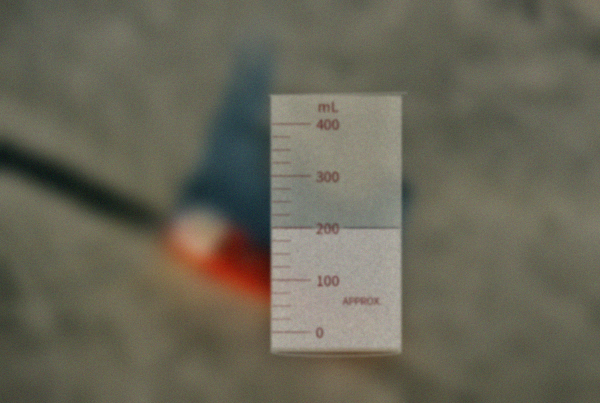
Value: 200 mL
